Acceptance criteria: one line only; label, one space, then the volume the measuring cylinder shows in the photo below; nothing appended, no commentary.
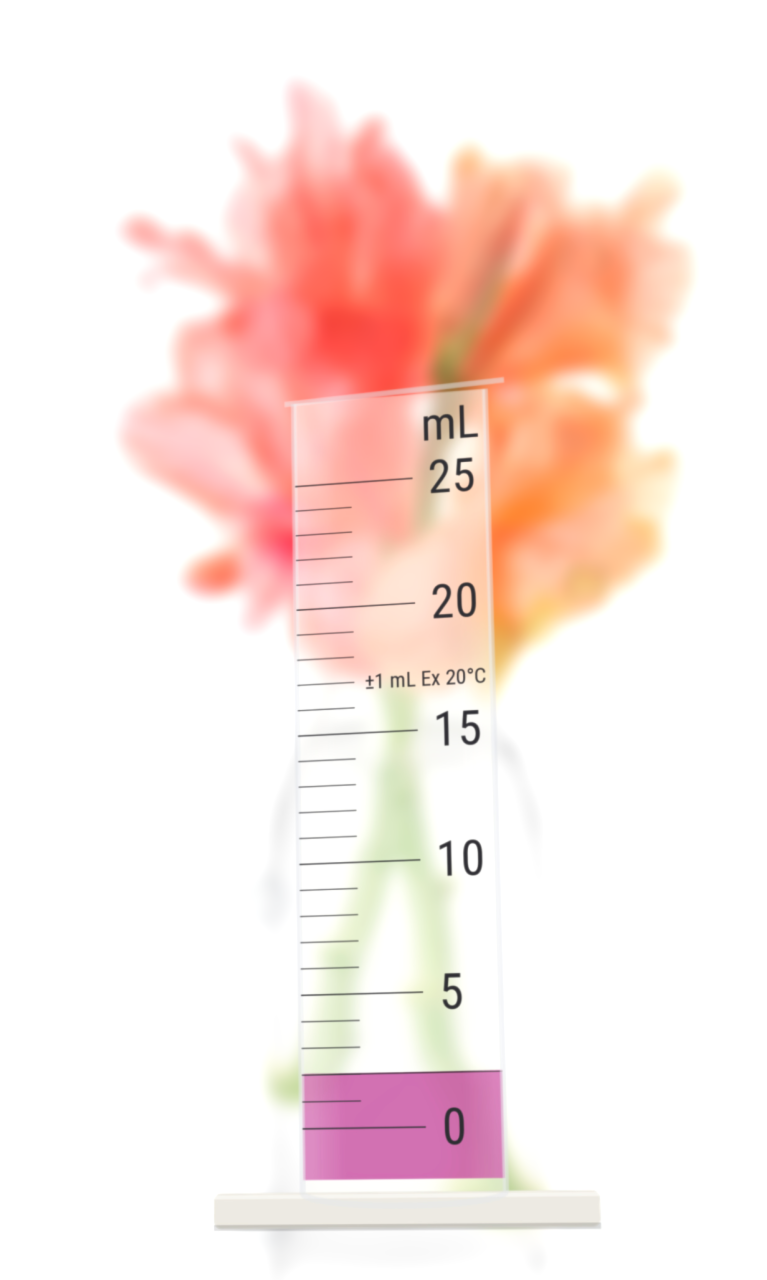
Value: 2 mL
